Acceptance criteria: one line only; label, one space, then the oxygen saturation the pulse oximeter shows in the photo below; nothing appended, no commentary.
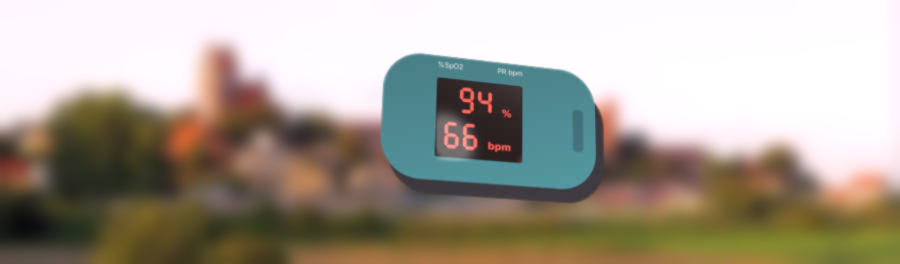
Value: 94 %
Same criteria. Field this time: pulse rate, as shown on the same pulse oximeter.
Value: 66 bpm
